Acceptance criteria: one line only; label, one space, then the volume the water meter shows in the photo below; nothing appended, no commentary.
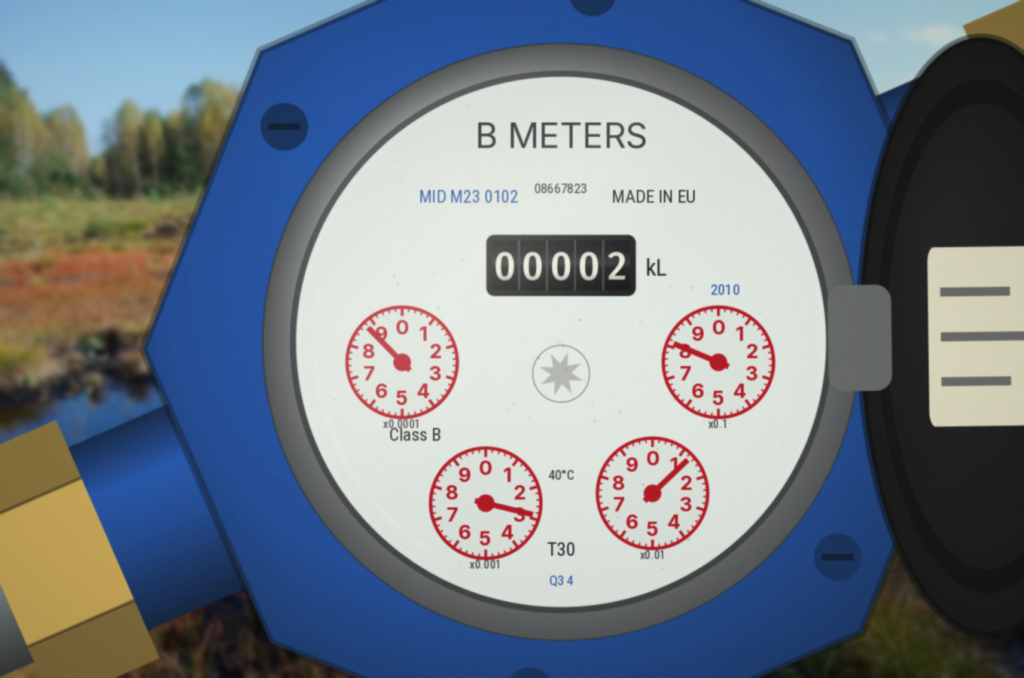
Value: 2.8128 kL
